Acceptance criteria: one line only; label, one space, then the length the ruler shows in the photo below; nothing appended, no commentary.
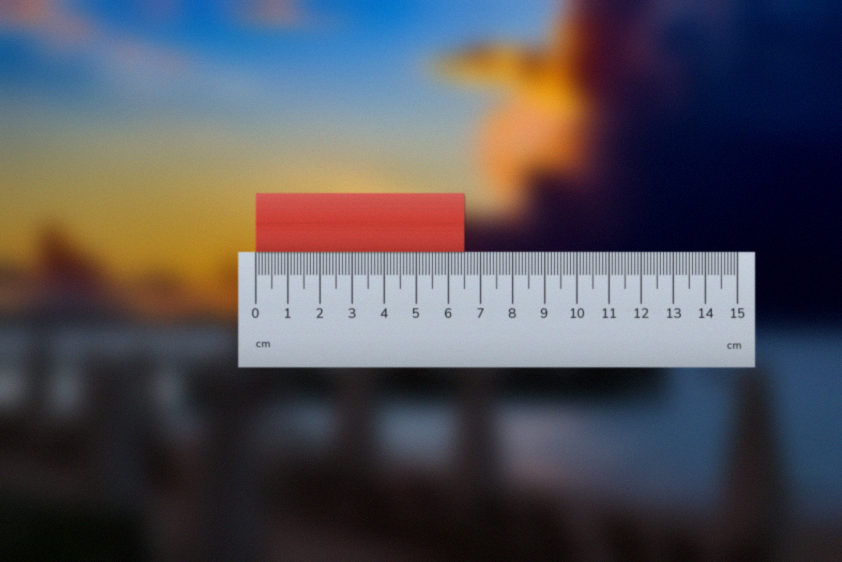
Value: 6.5 cm
